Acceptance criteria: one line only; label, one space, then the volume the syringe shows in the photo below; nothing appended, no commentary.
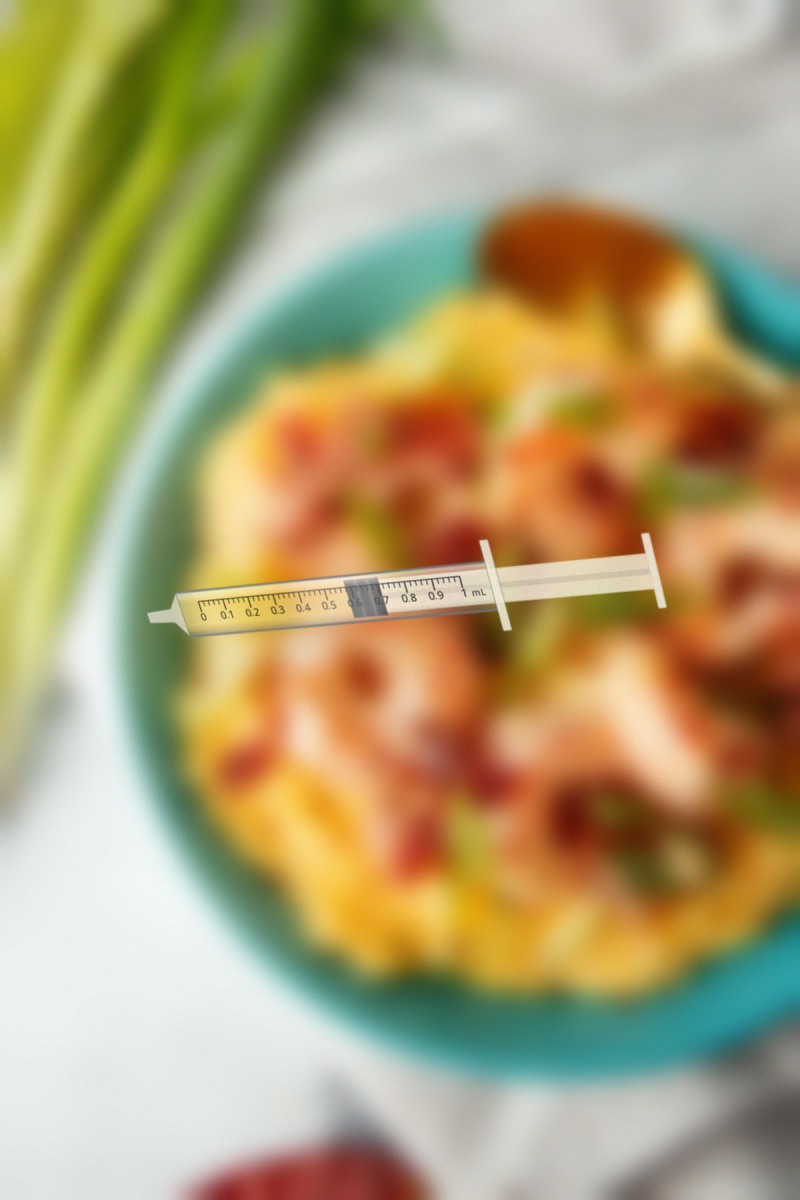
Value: 0.58 mL
